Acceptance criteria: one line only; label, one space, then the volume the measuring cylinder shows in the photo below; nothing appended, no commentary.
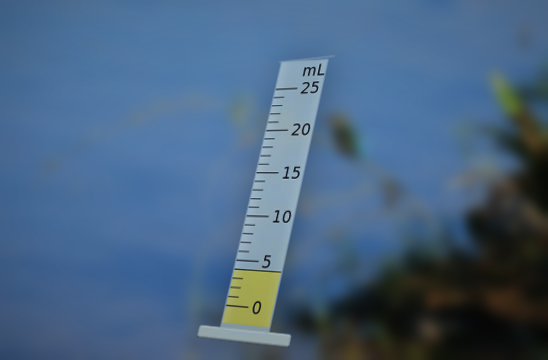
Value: 4 mL
